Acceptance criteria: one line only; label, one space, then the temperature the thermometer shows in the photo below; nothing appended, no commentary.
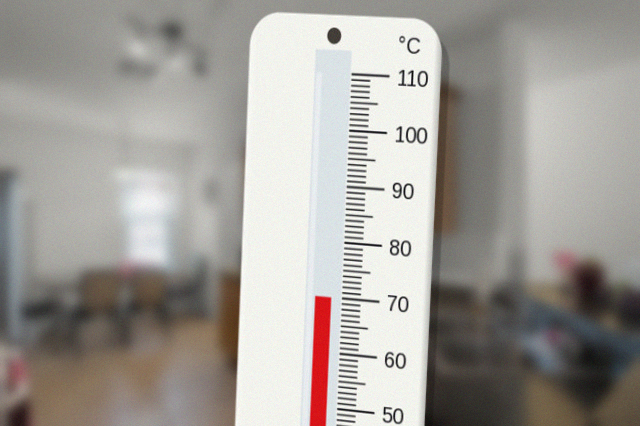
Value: 70 °C
